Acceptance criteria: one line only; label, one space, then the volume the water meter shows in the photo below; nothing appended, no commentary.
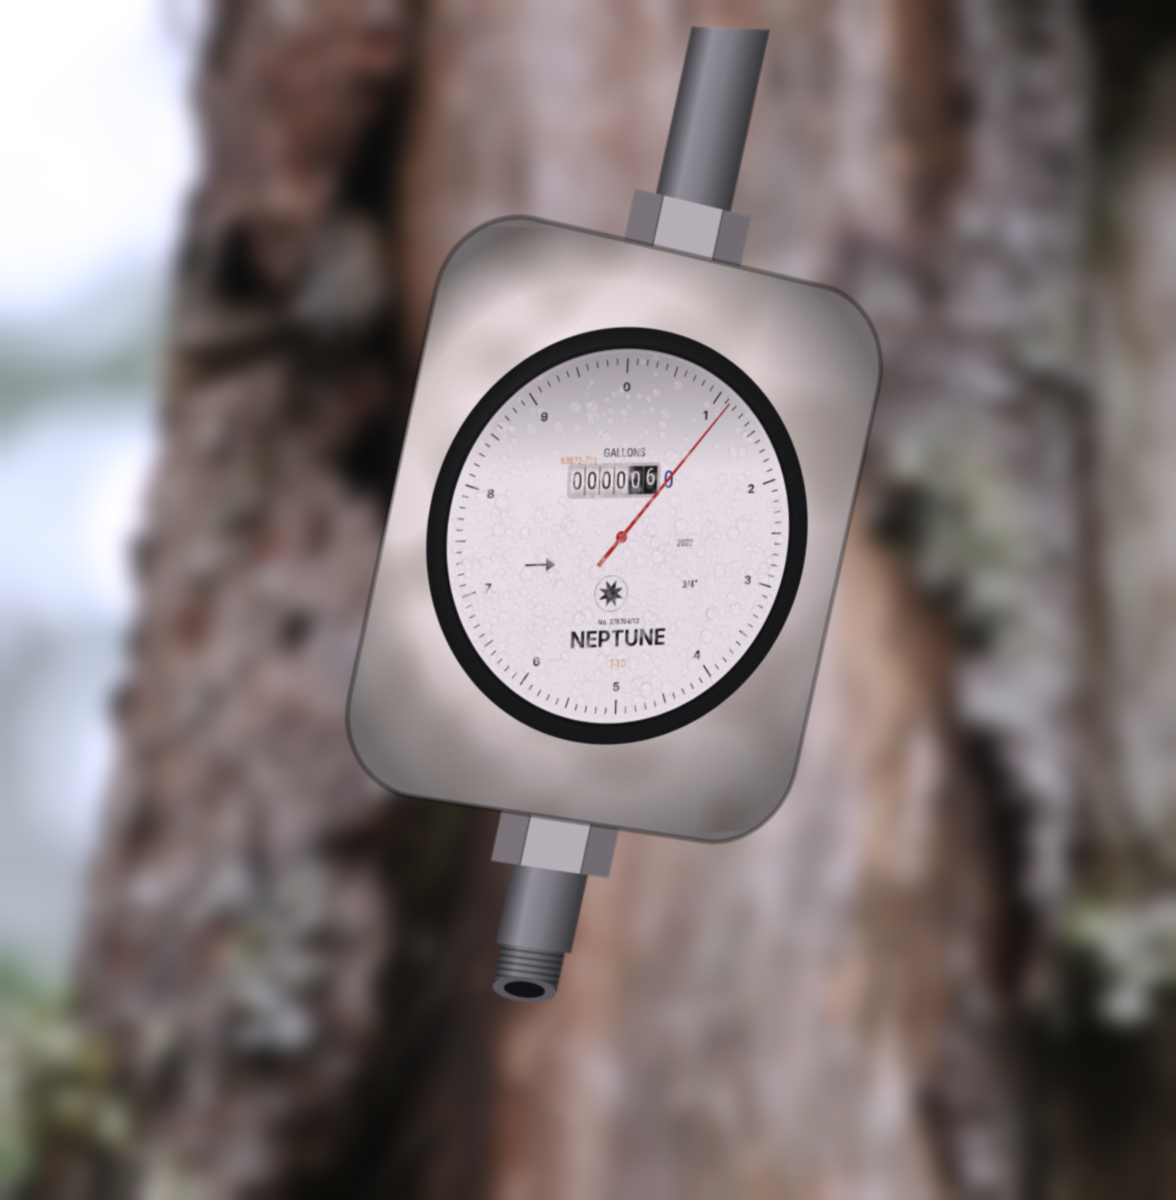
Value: 61.1 gal
